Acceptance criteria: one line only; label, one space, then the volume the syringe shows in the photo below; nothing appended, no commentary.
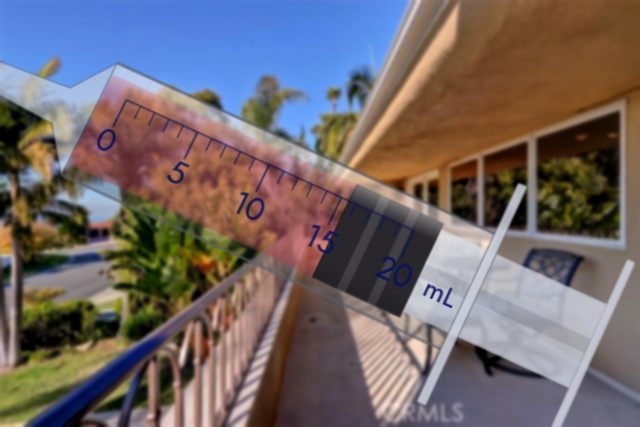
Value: 15.5 mL
